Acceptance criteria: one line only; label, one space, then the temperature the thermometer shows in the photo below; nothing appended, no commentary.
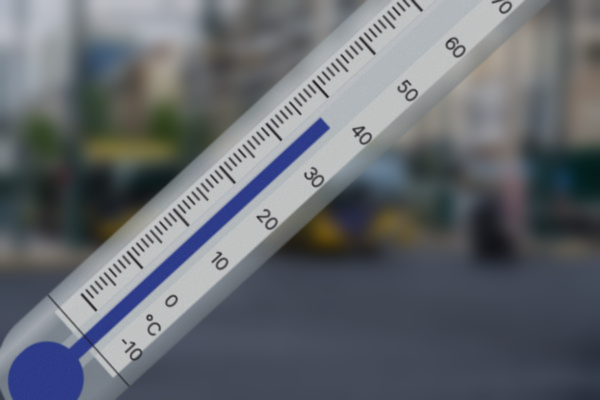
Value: 37 °C
